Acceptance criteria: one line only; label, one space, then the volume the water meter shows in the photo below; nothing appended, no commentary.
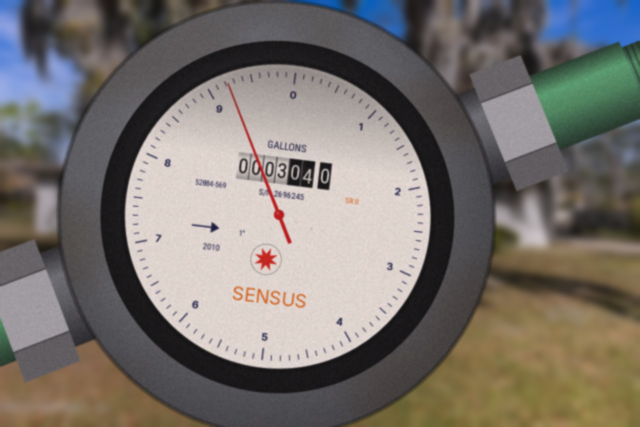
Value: 3039.2 gal
